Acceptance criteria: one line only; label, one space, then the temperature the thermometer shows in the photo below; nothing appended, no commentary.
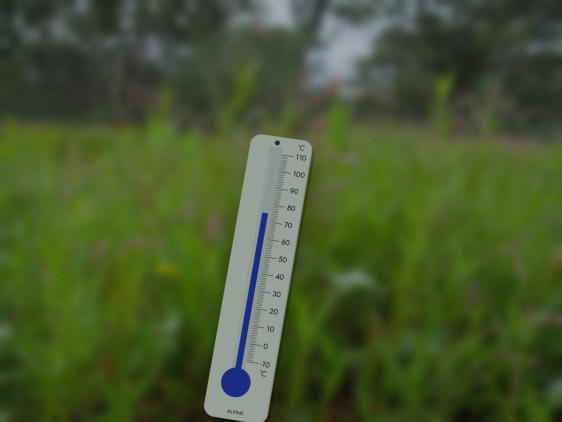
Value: 75 °C
